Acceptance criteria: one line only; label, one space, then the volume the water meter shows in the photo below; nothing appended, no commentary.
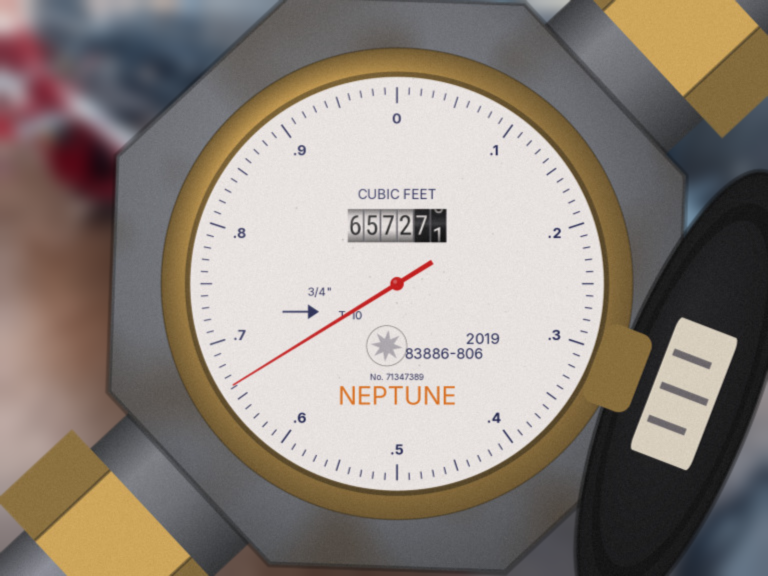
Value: 657270.66 ft³
